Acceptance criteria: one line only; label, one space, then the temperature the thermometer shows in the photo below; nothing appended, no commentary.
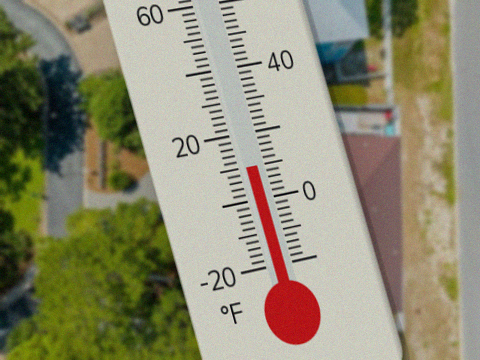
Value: 10 °F
